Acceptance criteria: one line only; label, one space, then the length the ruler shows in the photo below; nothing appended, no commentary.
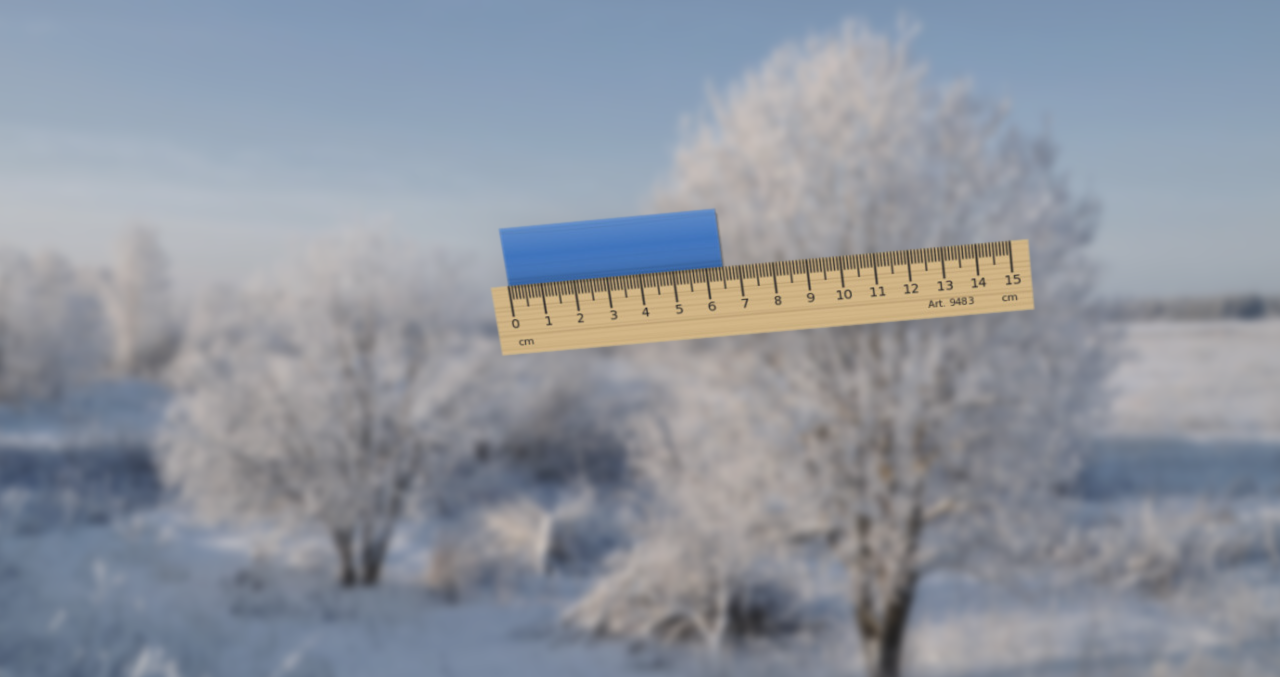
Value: 6.5 cm
